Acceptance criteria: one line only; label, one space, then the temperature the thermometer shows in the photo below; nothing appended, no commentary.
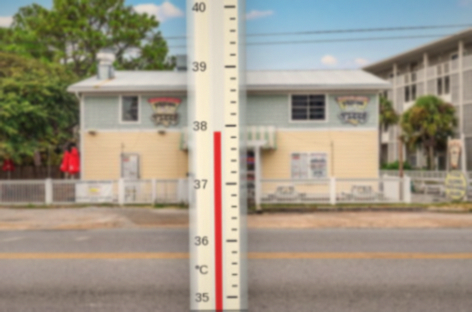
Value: 37.9 °C
